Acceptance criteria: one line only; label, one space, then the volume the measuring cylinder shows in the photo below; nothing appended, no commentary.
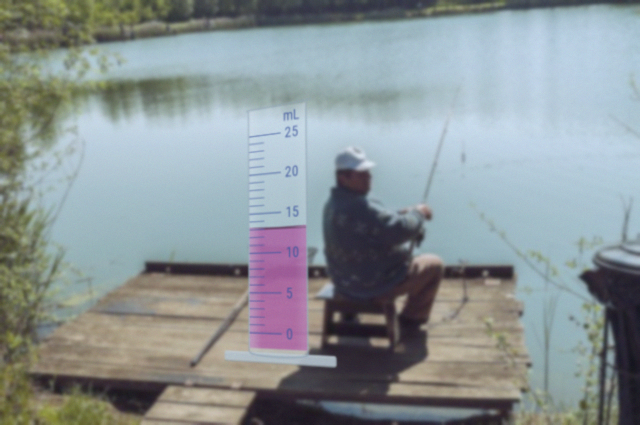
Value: 13 mL
